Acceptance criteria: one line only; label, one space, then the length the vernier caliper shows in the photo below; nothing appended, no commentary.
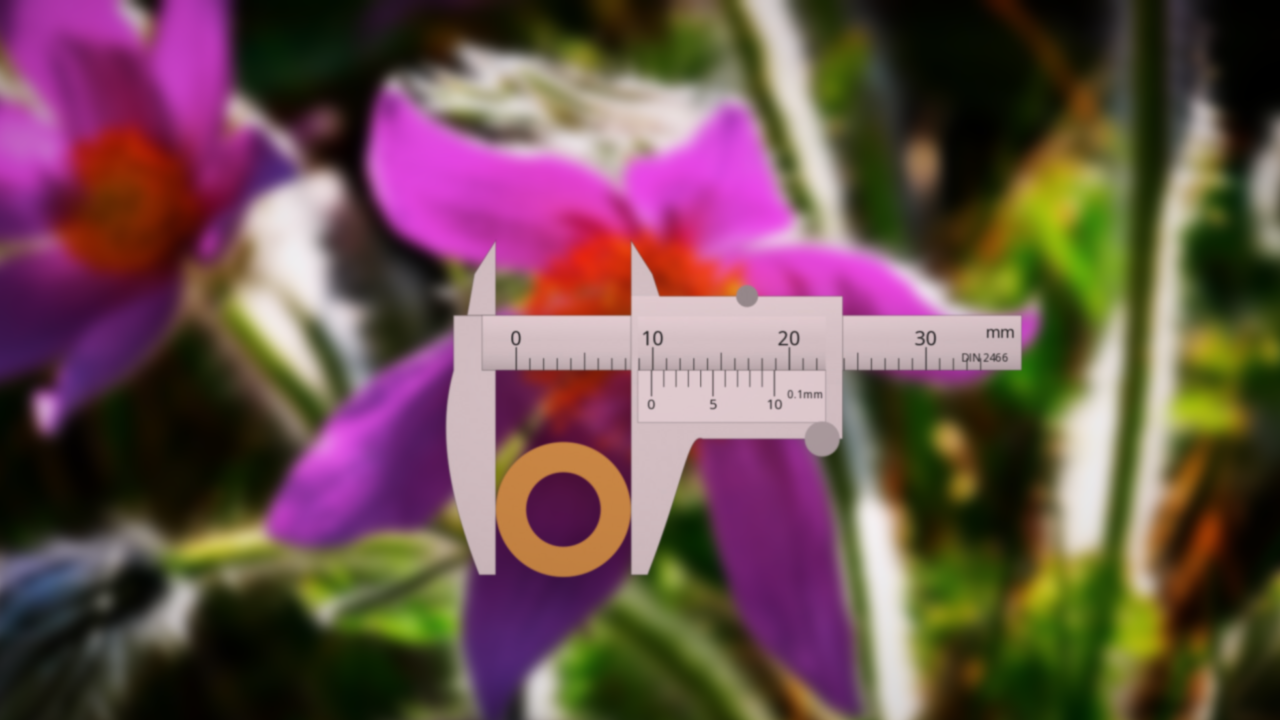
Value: 9.9 mm
